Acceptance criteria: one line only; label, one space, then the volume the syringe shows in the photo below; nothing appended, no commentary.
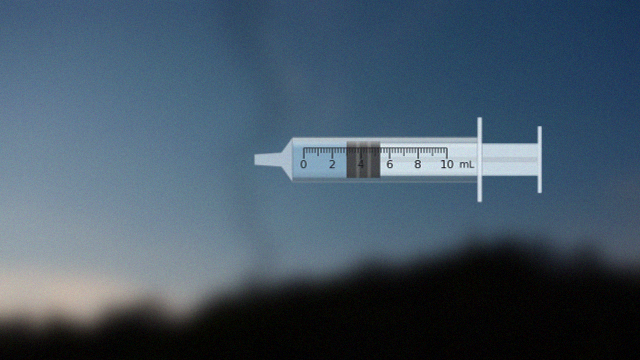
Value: 3 mL
